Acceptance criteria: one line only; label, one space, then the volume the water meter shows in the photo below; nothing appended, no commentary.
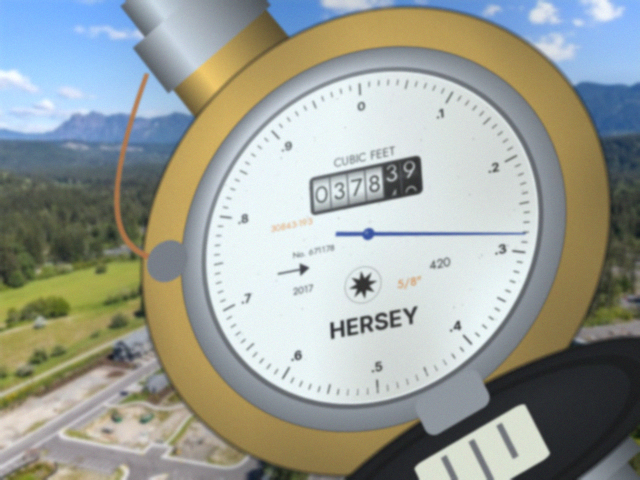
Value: 37839.28 ft³
